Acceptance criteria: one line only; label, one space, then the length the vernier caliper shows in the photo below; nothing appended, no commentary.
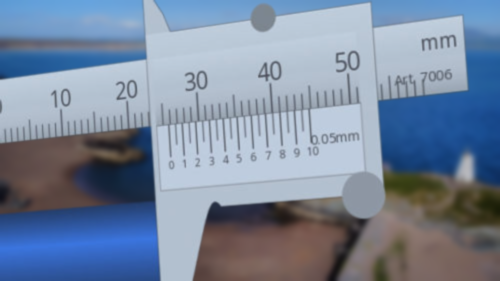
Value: 25.8 mm
